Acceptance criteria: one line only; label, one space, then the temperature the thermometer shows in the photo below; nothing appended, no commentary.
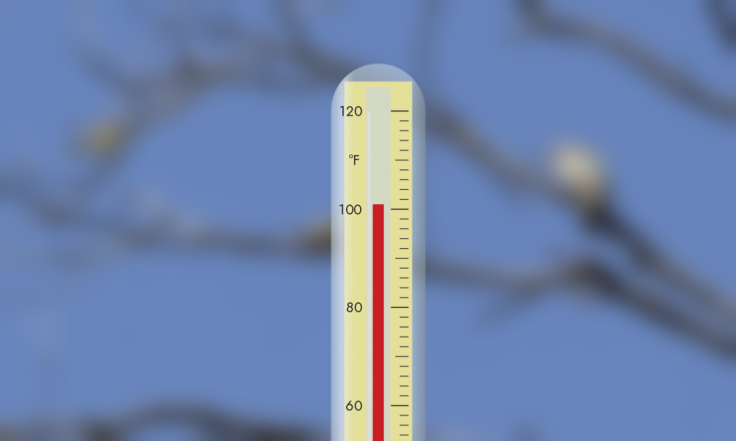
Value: 101 °F
